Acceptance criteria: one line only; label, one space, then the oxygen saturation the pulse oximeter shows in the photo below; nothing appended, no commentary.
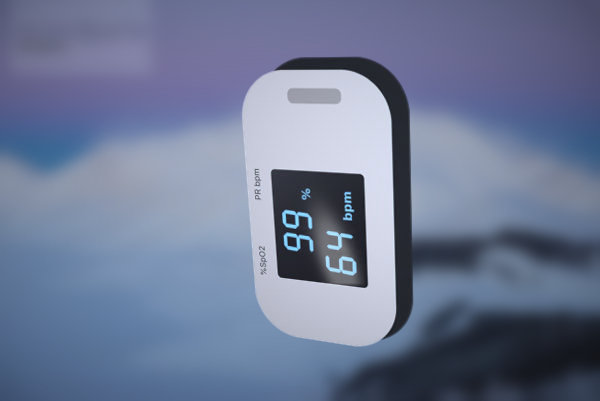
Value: 99 %
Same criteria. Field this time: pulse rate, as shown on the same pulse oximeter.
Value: 64 bpm
